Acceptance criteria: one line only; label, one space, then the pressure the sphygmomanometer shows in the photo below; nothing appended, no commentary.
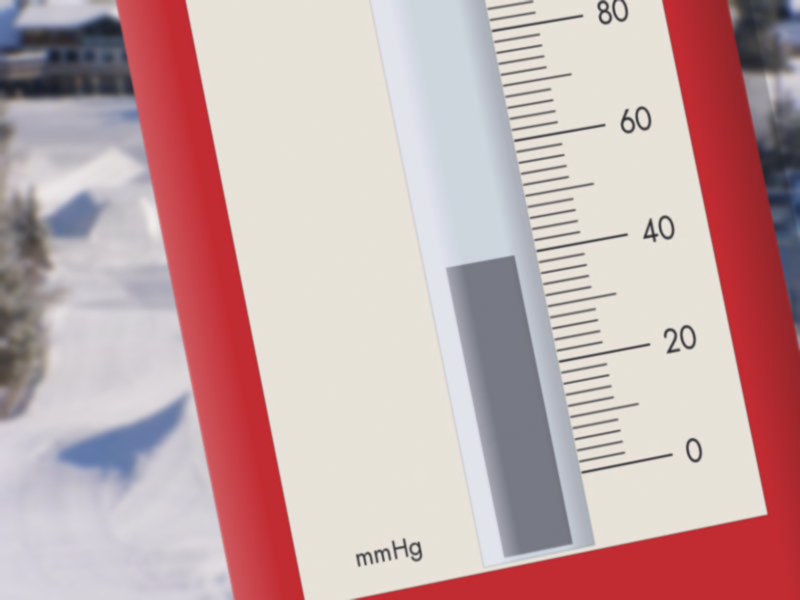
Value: 40 mmHg
